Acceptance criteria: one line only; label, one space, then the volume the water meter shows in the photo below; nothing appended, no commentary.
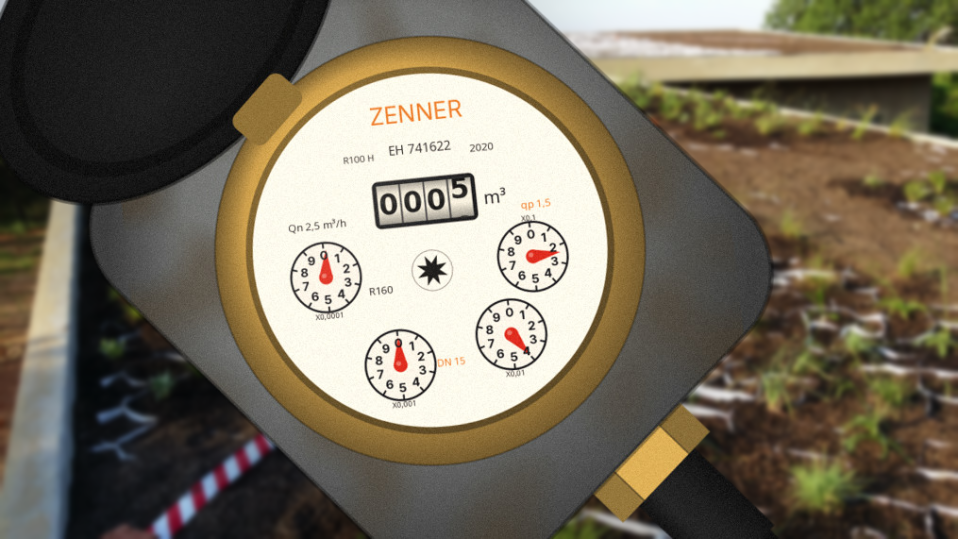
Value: 5.2400 m³
